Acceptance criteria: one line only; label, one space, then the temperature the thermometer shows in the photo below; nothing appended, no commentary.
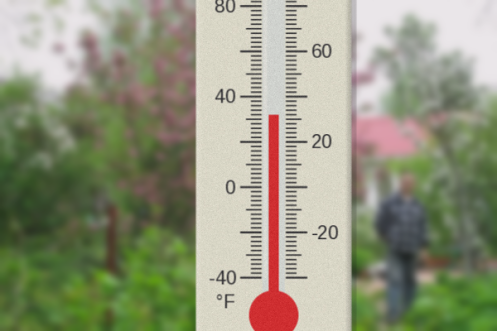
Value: 32 °F
